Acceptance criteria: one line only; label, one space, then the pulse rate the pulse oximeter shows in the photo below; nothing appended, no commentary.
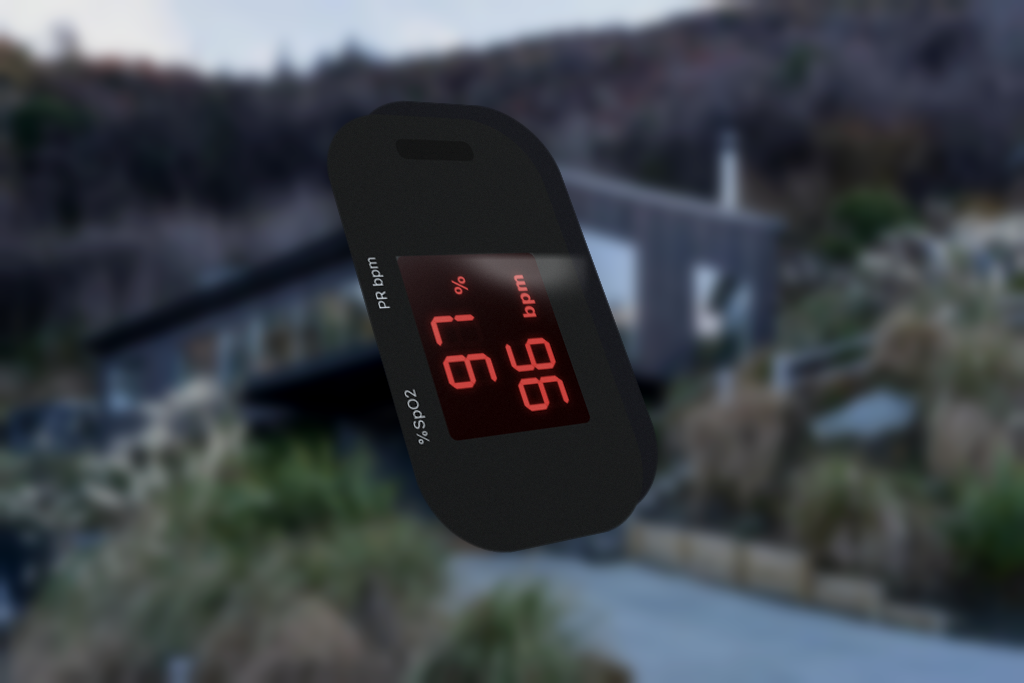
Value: 96 bpm
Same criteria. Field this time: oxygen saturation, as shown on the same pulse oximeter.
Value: 97 %
